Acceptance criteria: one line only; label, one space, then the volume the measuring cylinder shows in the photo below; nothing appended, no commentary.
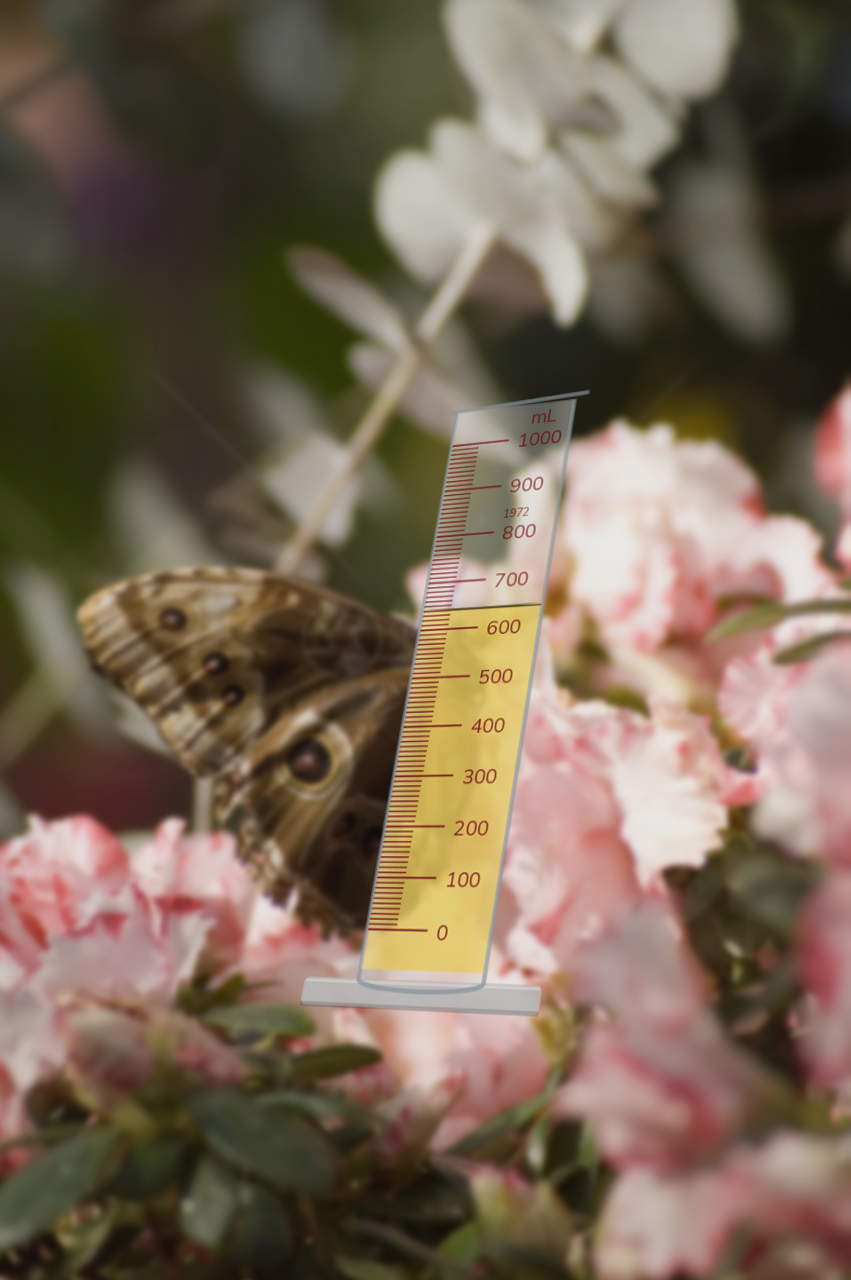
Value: 640 mL
